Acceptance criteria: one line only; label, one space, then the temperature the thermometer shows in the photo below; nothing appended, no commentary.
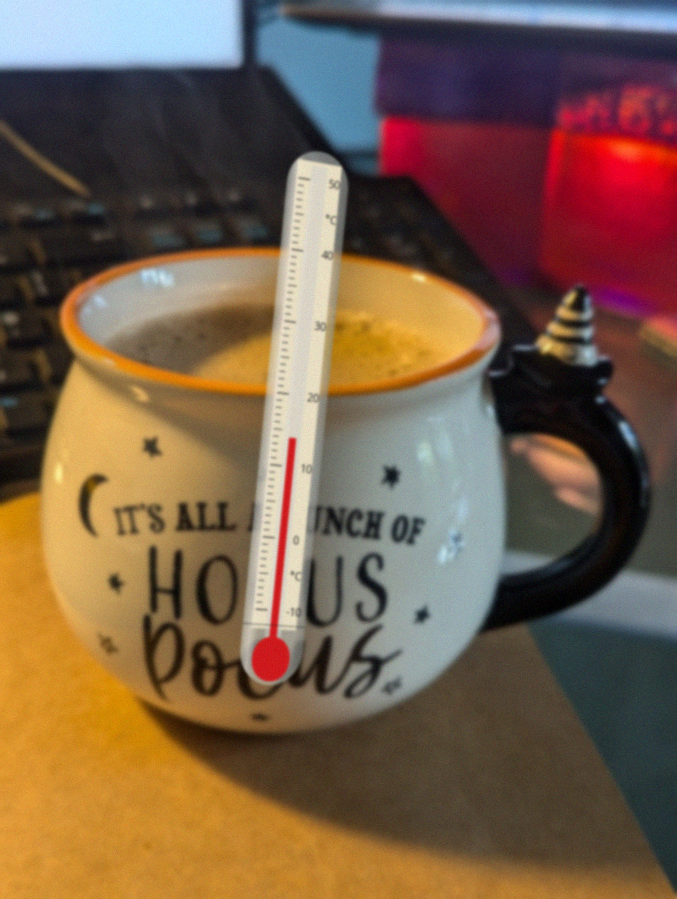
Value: 14 °C
